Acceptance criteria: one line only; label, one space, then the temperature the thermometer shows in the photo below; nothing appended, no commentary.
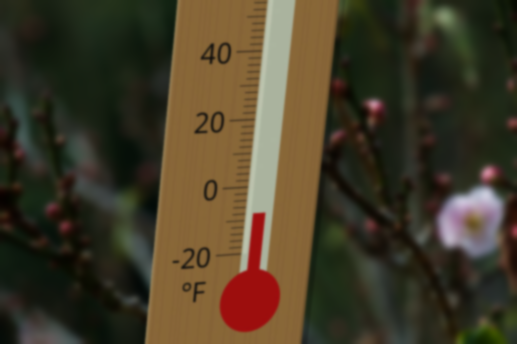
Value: -8 °F
